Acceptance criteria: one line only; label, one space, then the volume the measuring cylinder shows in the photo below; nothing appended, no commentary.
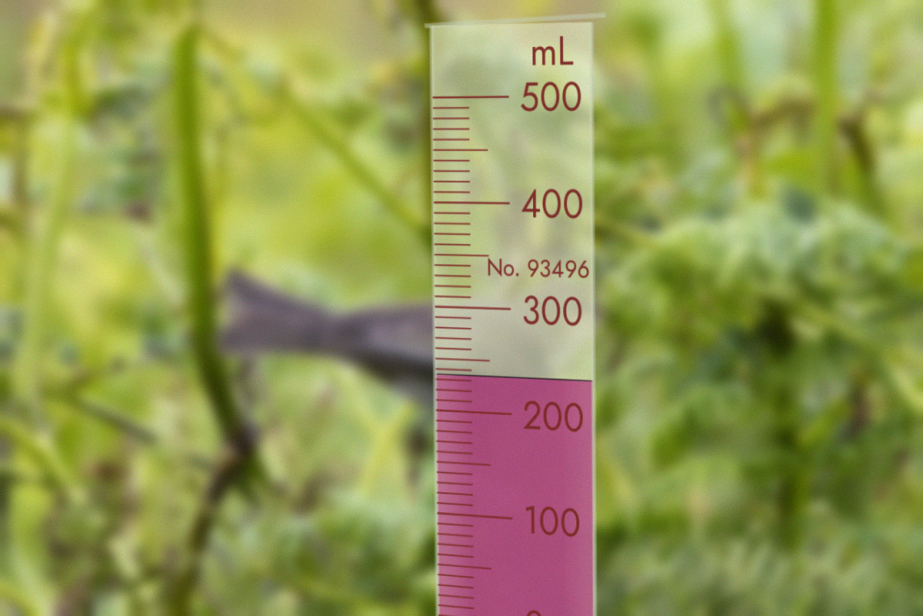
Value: 235 mL
